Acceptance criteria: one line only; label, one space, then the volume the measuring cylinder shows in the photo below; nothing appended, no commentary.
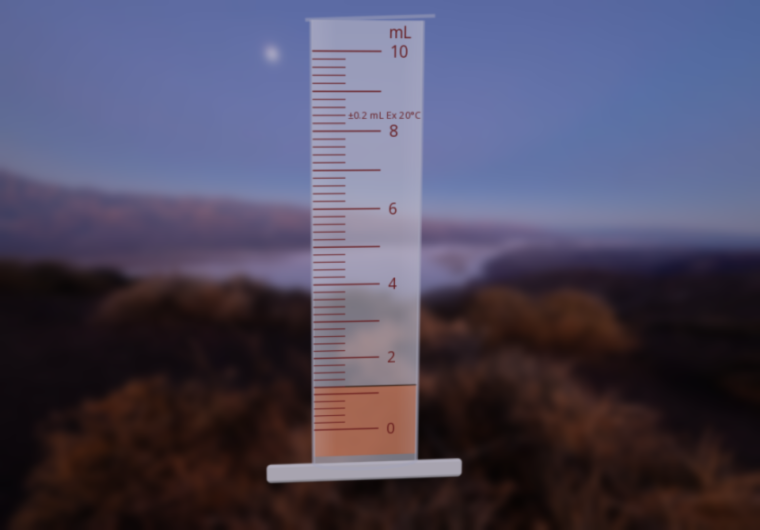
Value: 1.2 mL
